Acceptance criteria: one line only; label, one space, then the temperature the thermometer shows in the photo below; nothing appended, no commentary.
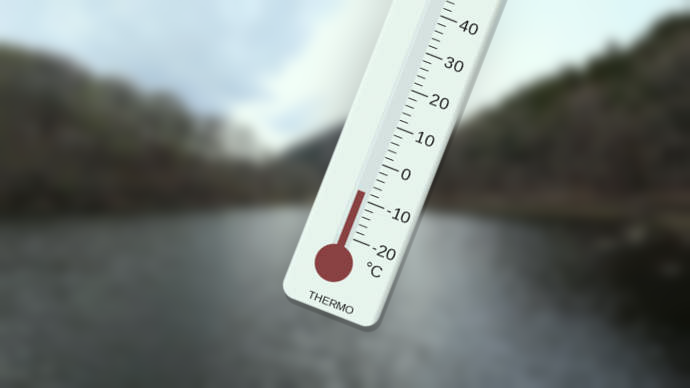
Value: -8 °C
